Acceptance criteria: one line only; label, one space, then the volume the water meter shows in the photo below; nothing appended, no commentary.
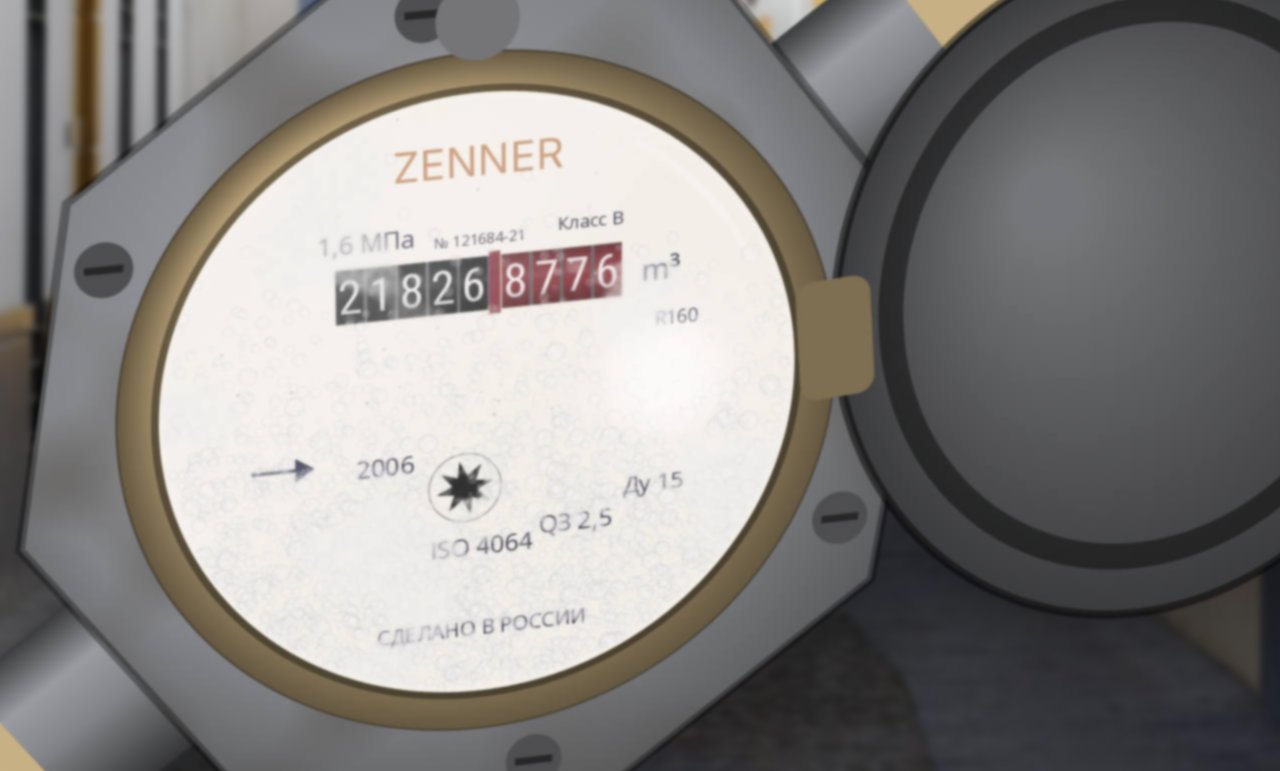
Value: 21826.8776 m³
